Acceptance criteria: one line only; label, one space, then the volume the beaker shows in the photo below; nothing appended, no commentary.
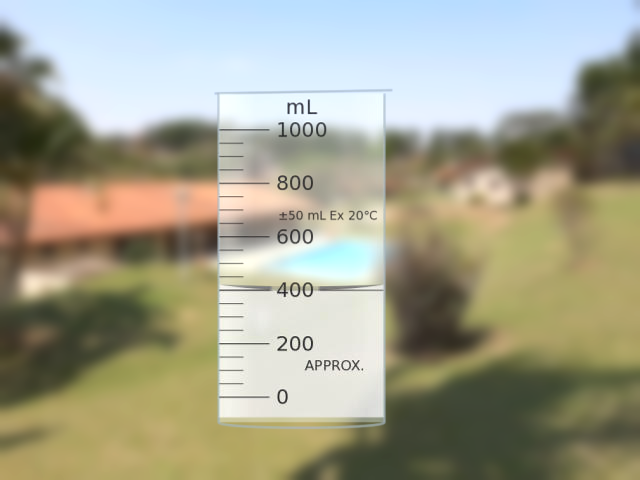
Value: 400 mL
